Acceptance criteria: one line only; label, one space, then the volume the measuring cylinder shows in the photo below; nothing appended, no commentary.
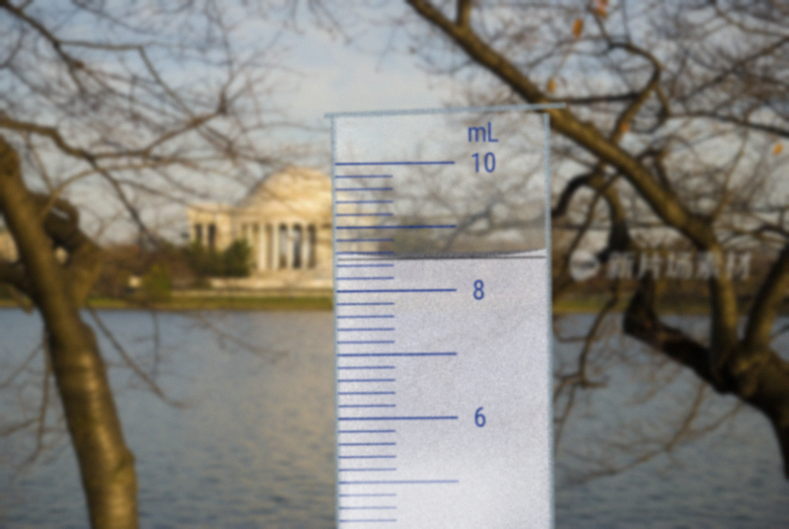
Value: 8.5 mL
